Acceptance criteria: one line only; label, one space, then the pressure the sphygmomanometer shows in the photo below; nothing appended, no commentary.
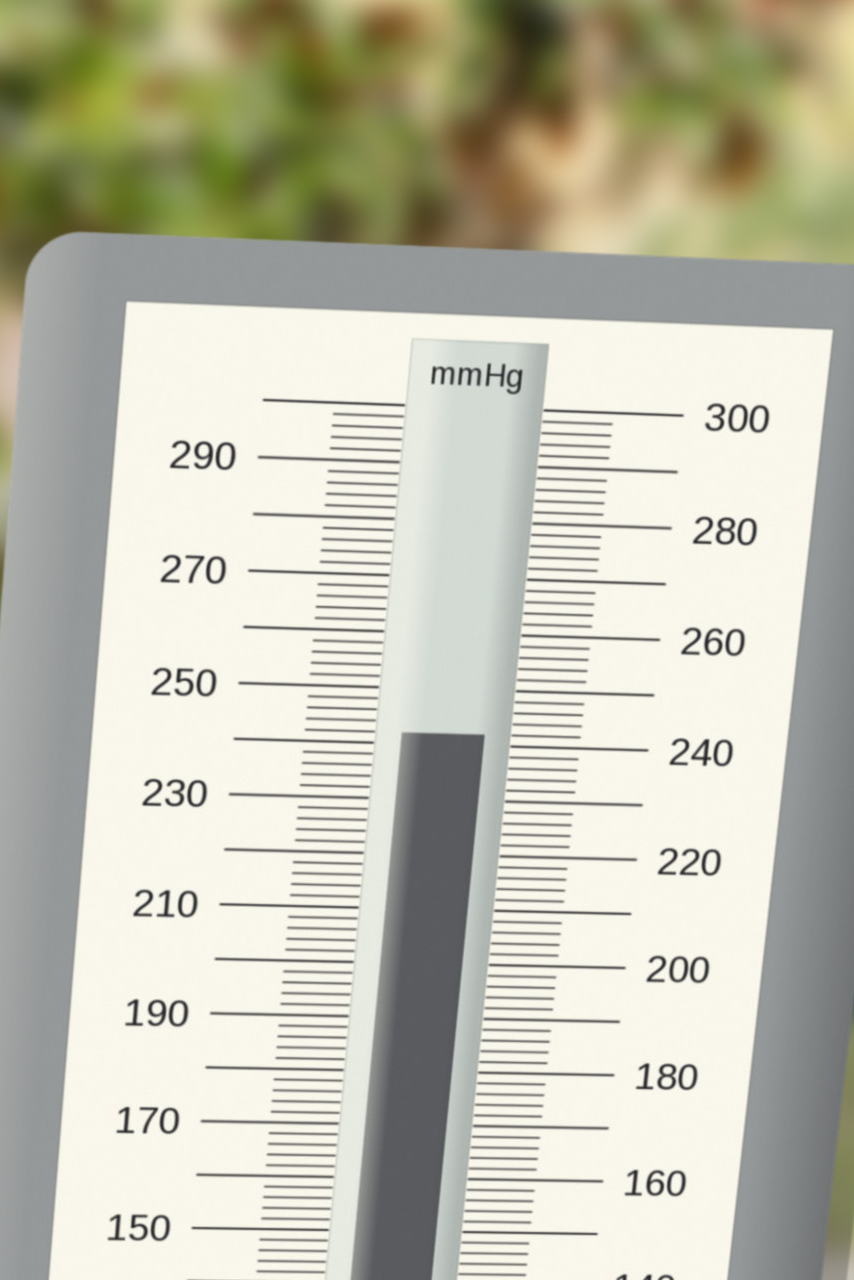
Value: 242 mmHg
